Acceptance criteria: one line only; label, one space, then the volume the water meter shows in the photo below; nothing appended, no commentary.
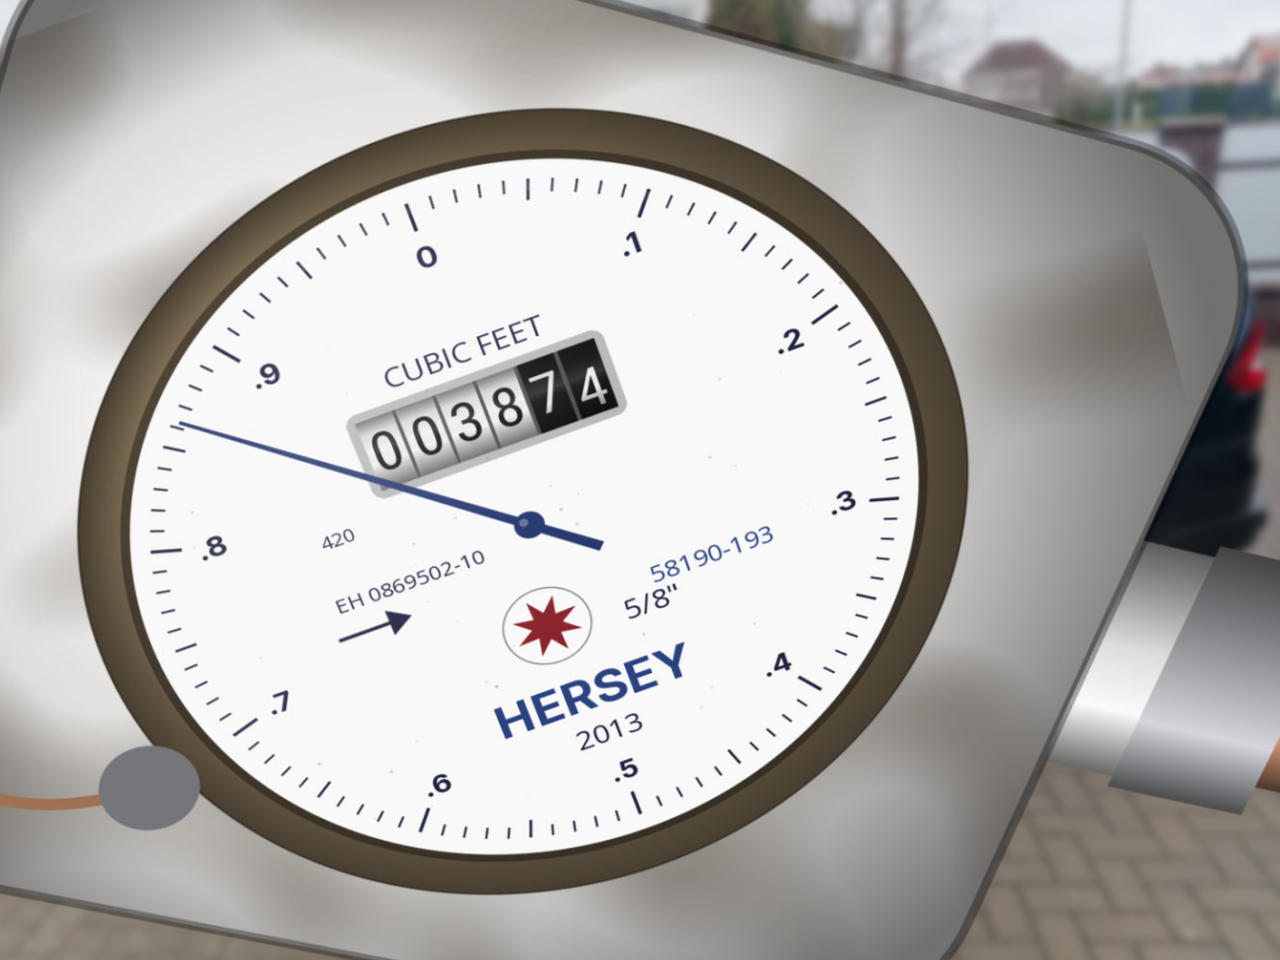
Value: 3873.86 ft³
